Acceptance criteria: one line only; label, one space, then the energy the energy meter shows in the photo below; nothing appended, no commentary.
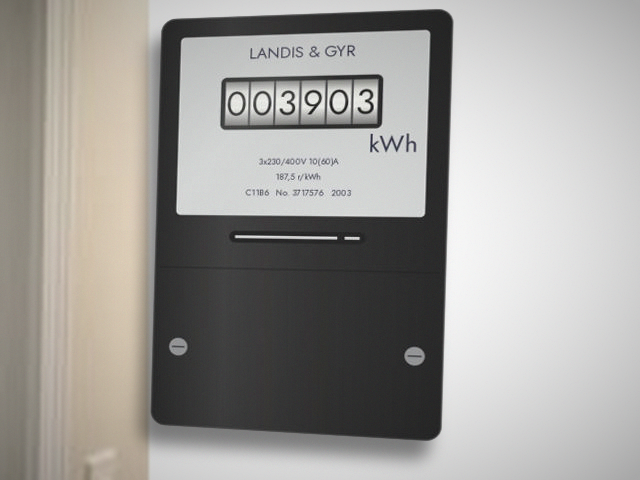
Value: 3903 kWh
